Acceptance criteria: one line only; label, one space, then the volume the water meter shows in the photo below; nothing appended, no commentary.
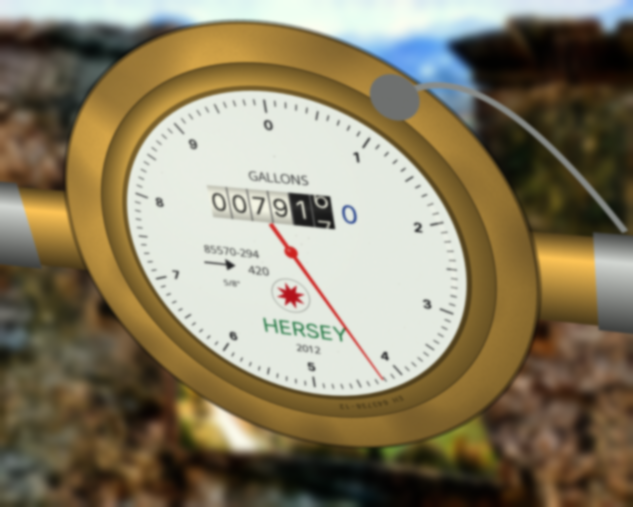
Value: 79164.2 gal
